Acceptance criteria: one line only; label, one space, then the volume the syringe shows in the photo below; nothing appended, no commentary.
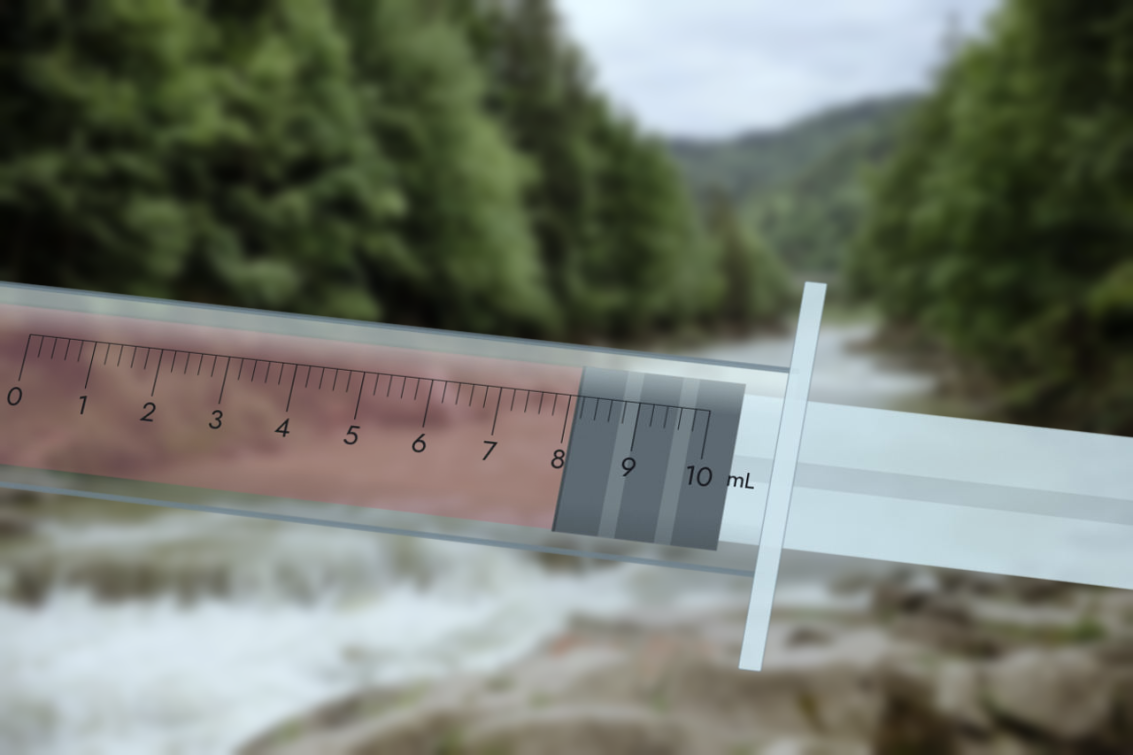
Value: 8.1 mL
